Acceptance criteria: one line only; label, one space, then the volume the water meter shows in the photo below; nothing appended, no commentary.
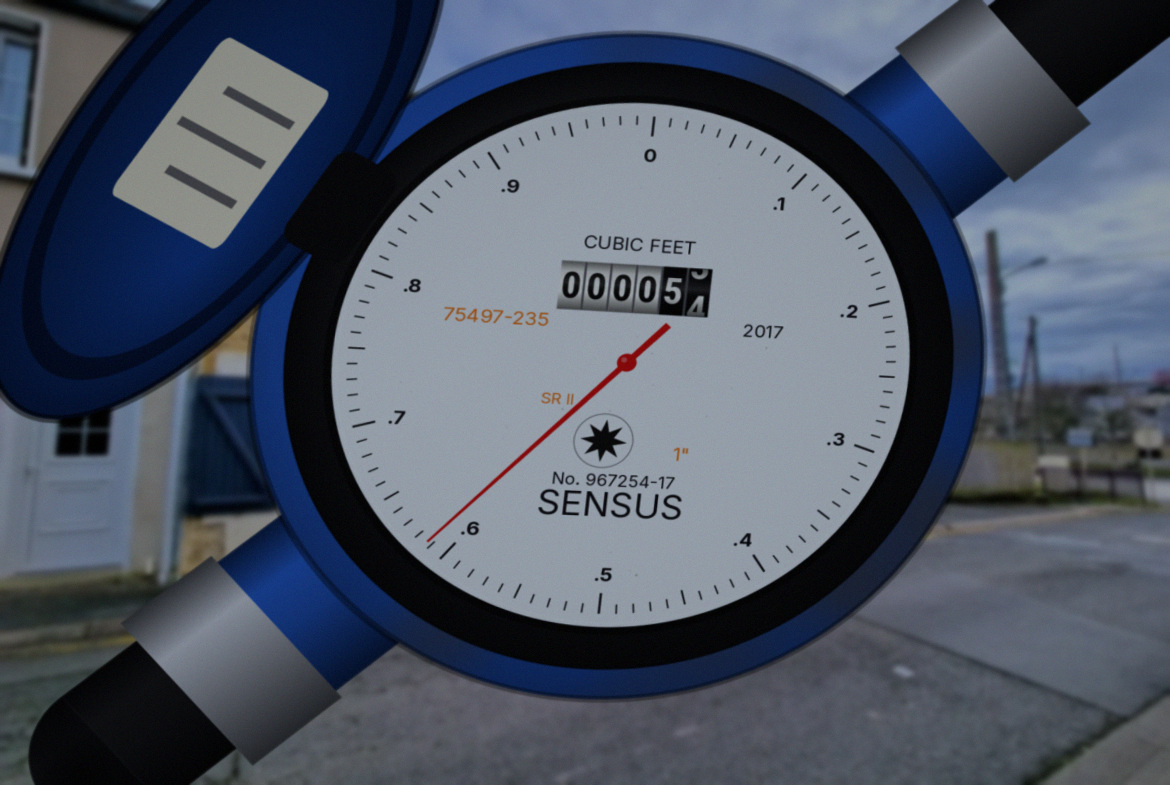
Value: 53.61 ft³
